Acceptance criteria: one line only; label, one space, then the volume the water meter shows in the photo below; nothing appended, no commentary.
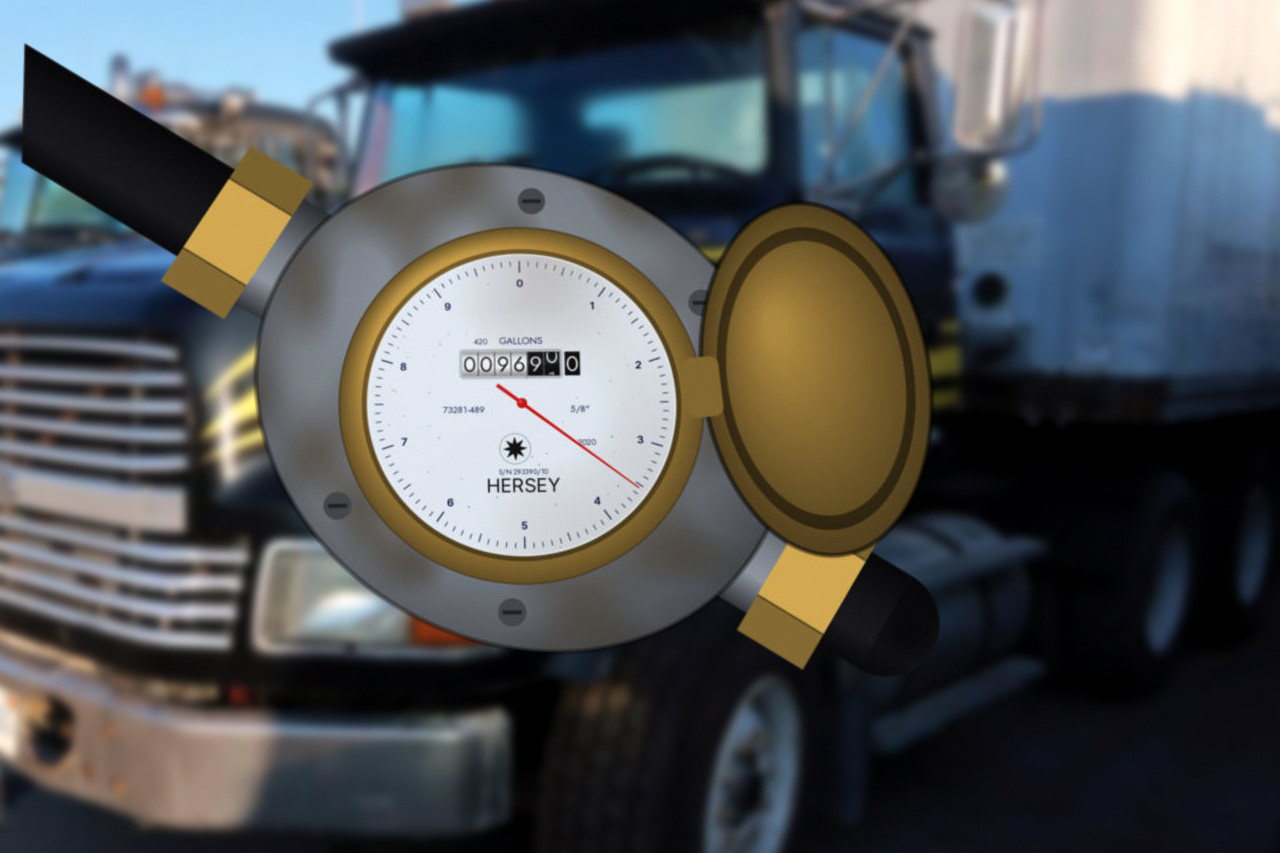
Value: 96903.5 gal
